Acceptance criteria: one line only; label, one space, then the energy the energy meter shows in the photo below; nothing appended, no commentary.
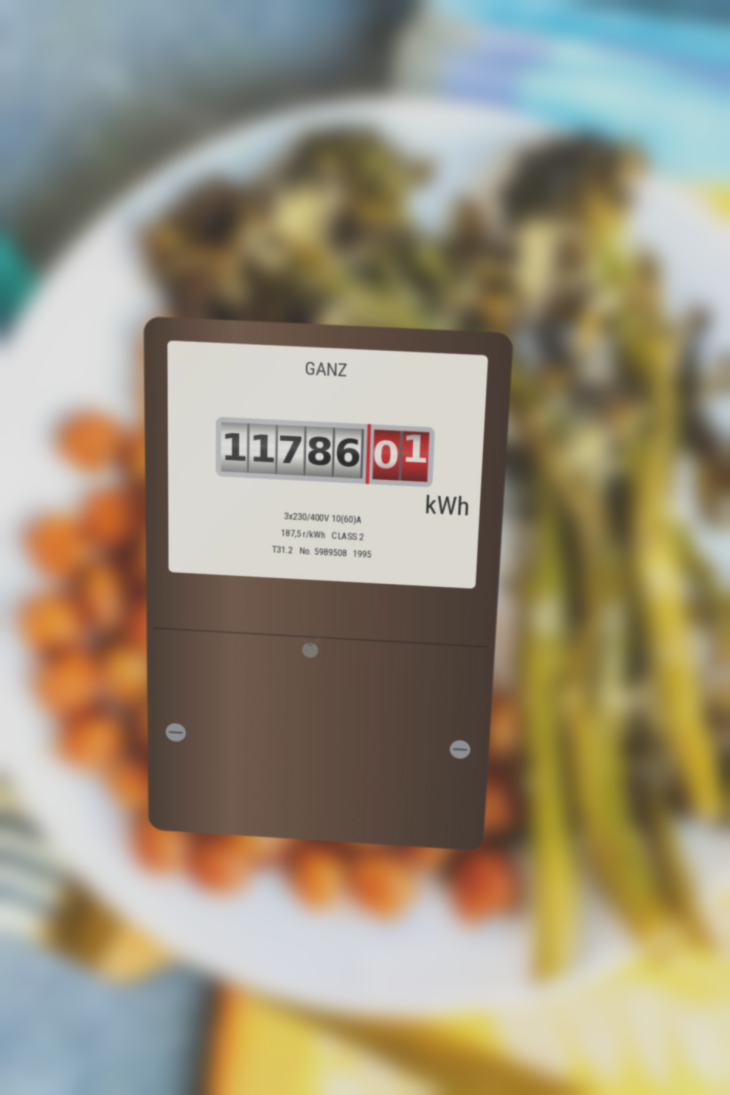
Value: 11786.01 kWh
